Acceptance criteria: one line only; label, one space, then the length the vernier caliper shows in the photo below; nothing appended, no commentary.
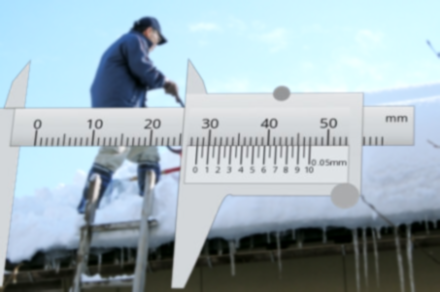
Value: 28.0 mm
